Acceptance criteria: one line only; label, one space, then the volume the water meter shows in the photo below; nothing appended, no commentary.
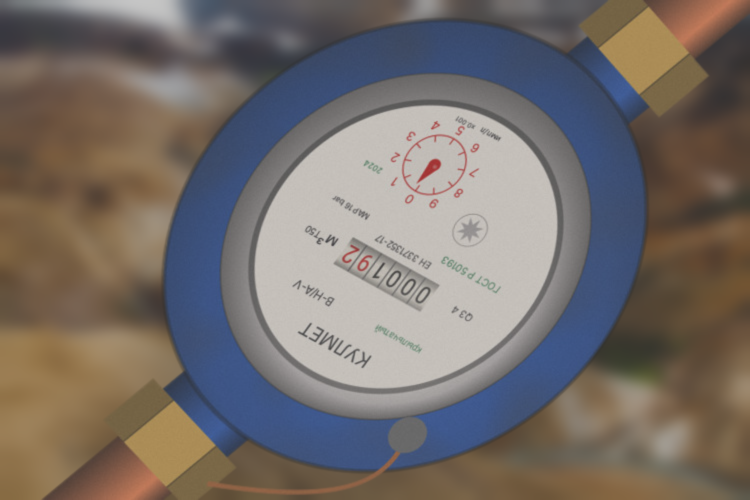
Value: 1.920 m³
